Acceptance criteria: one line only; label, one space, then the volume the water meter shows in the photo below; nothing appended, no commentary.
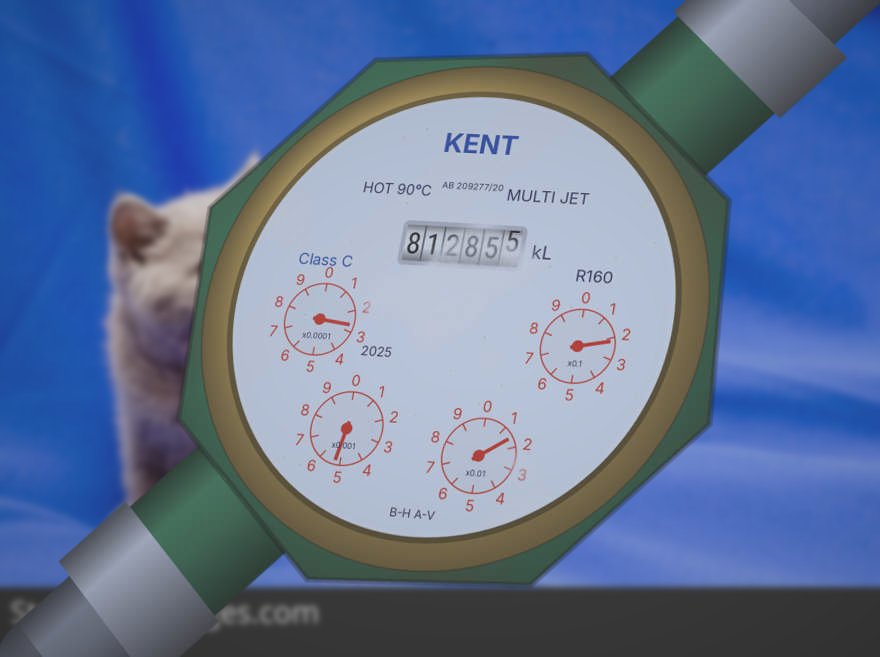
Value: 812855.2152 kL
